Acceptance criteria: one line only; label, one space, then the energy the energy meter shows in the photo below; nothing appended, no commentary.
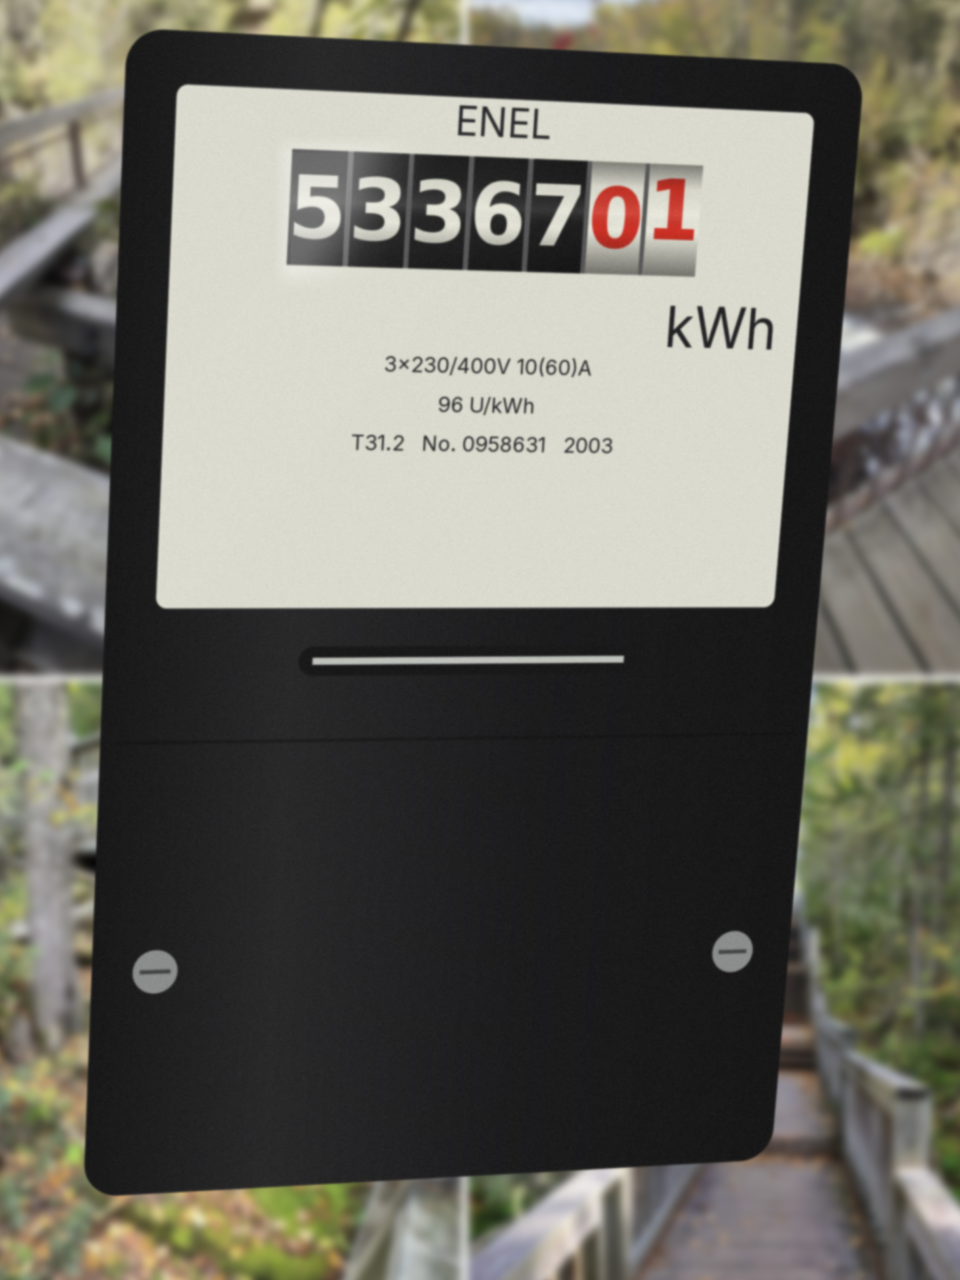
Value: 53367.01 kWh
